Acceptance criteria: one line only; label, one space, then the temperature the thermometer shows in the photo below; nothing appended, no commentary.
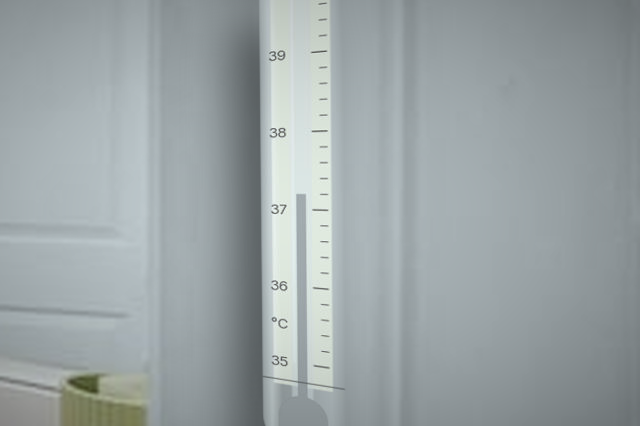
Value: 37.2 °C
